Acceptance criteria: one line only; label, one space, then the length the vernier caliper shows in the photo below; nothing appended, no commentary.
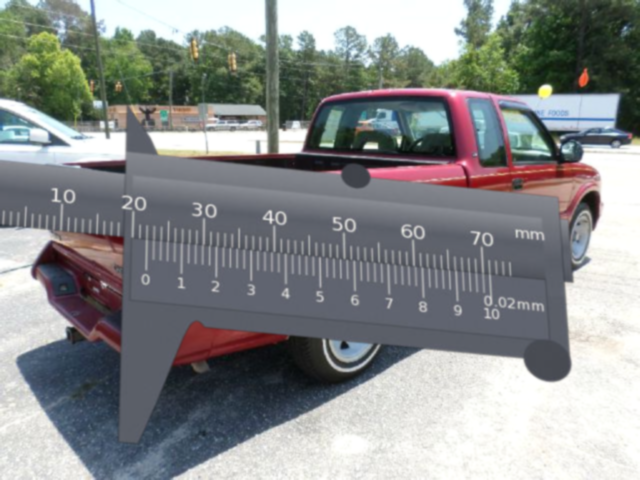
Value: 22.0 mm
